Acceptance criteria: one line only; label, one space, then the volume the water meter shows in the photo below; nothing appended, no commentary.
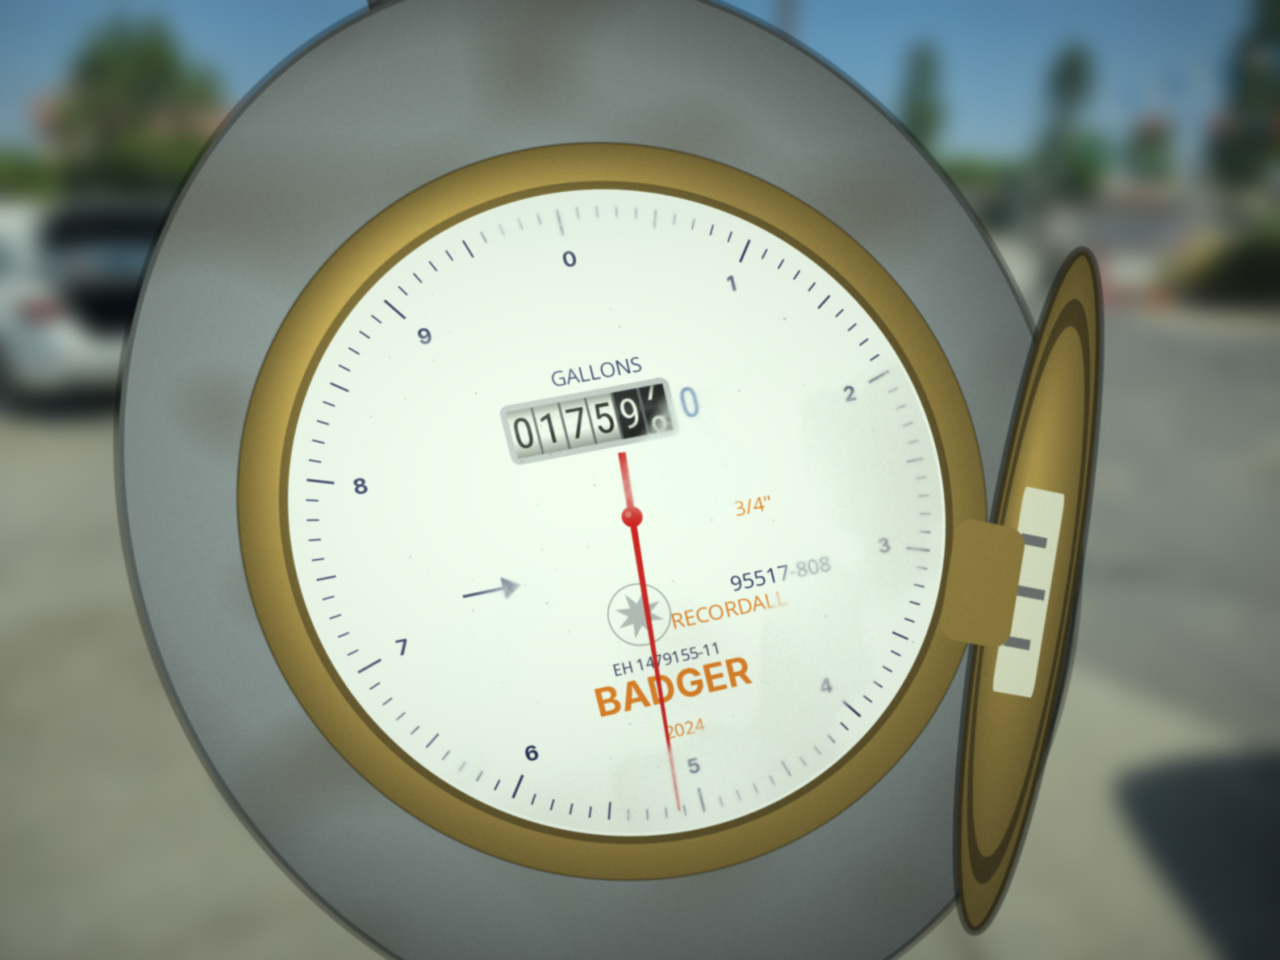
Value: 175975.1 gal
